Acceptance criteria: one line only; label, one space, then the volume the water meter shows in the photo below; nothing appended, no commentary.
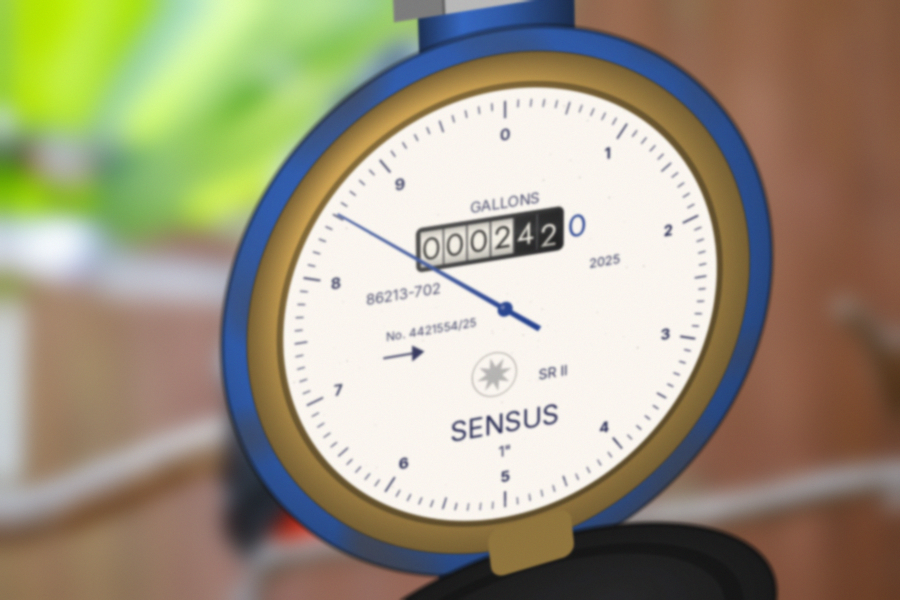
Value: 2418.5 gal
